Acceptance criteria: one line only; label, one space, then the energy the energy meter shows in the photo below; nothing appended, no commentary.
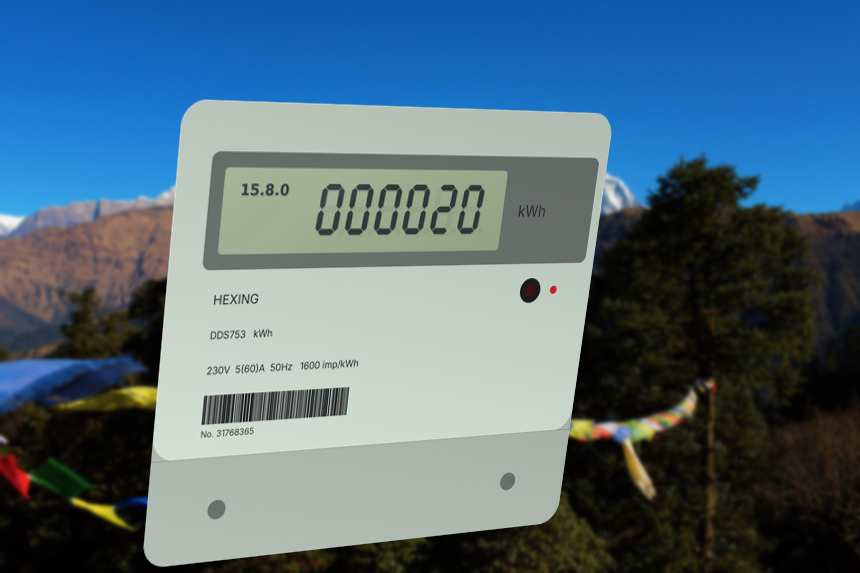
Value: 20 kWh
